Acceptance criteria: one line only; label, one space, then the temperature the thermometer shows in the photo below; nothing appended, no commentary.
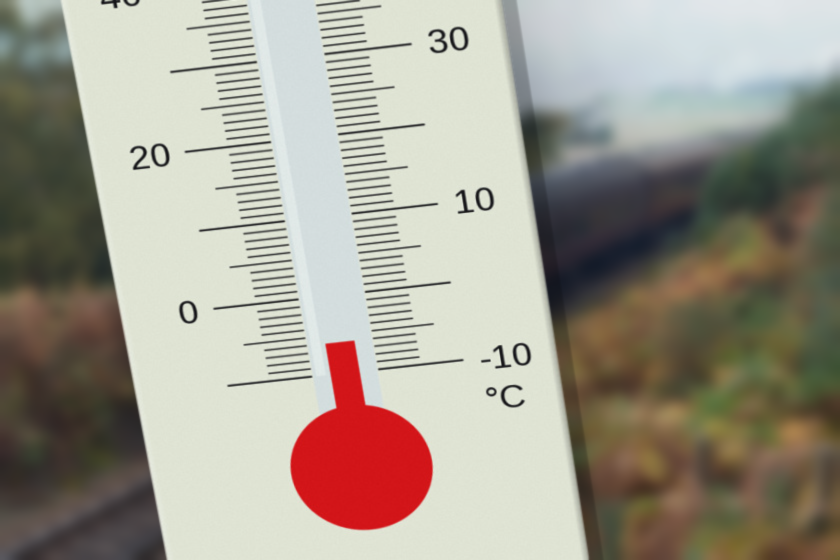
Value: -6 °C
